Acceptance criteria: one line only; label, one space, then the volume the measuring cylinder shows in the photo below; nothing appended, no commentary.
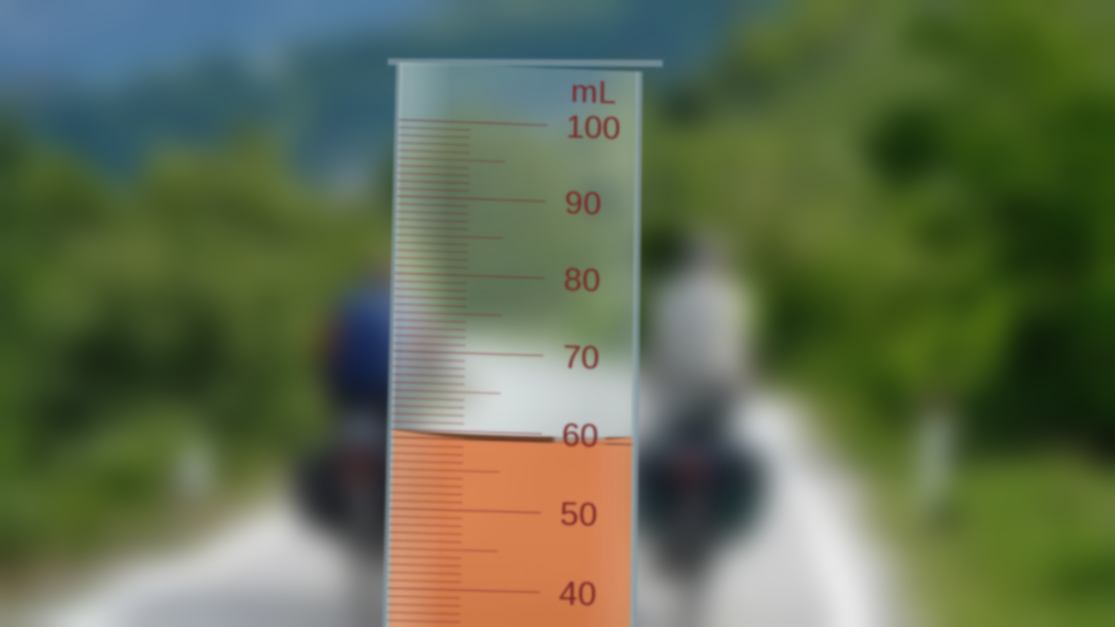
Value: 59 mL
